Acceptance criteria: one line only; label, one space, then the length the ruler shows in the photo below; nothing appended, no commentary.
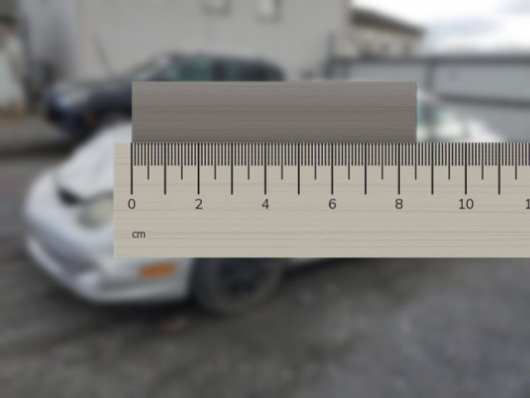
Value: 8.5 cm
